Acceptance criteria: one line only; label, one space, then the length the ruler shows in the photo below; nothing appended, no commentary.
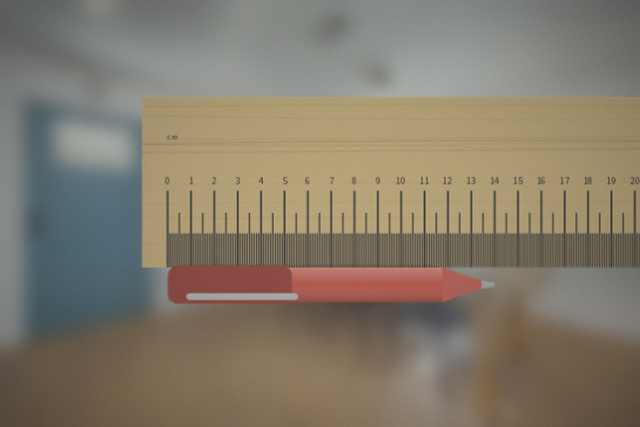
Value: 14 cm
